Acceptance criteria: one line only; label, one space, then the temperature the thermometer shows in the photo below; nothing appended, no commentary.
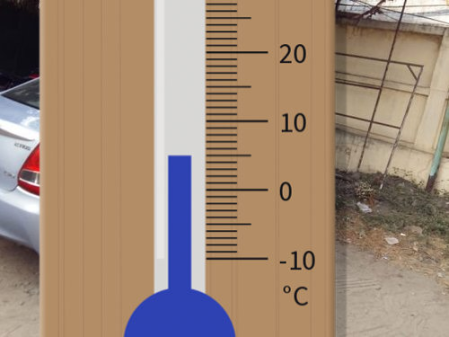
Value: 5 °C
